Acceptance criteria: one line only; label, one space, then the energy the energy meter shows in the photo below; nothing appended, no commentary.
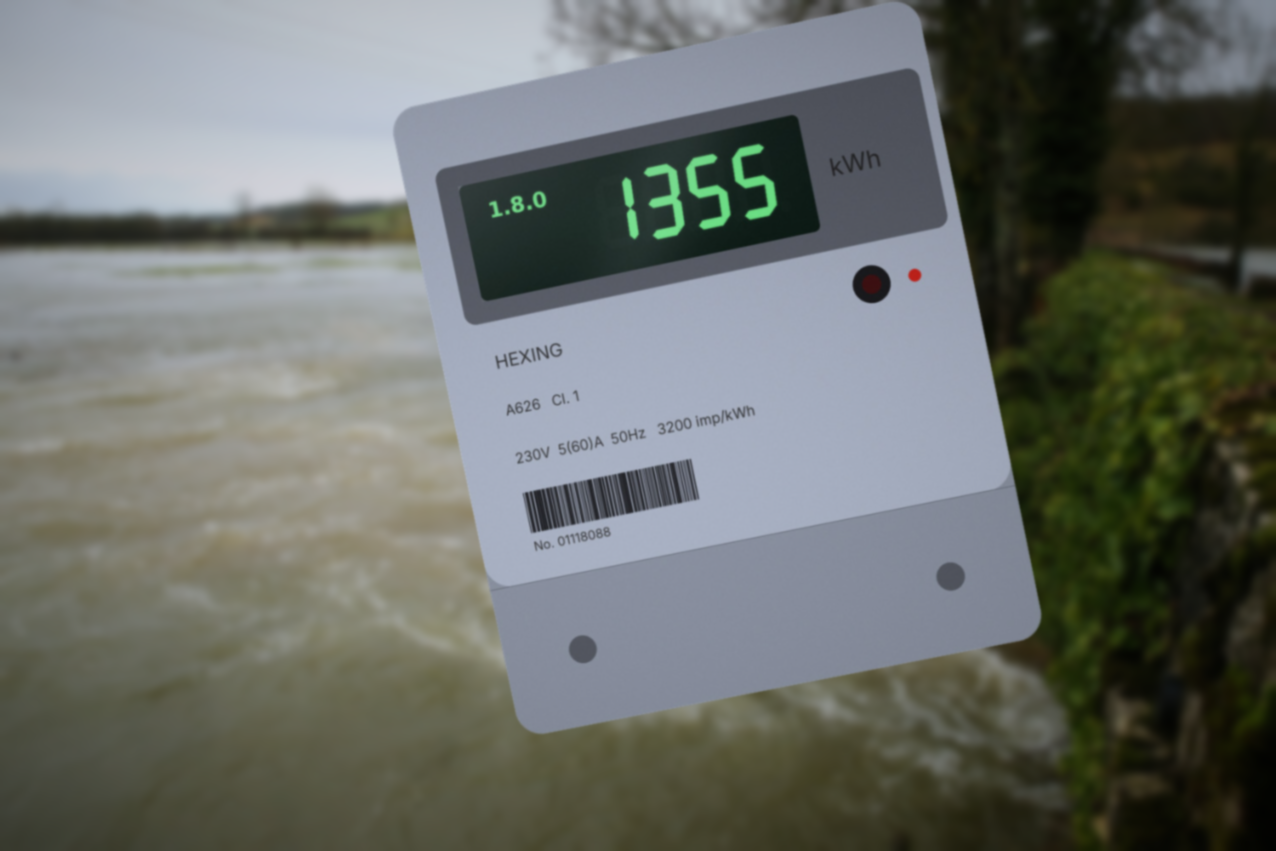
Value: 1355 kWh
